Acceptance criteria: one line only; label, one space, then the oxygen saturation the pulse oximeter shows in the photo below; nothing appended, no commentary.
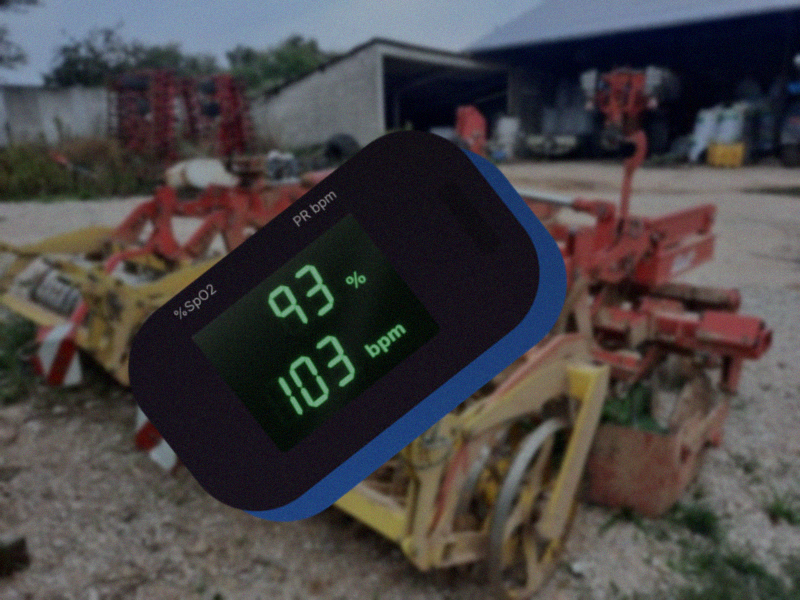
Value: 93 %
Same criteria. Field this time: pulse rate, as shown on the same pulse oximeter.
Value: 103 bpm
